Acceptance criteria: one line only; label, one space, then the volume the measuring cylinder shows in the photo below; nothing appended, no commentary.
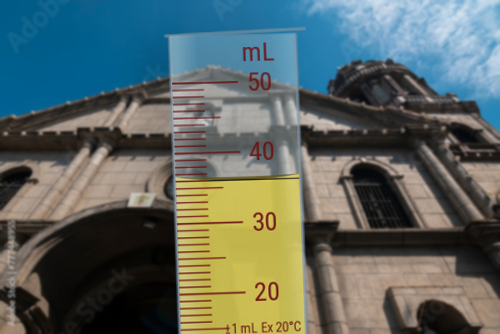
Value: 36 mL
